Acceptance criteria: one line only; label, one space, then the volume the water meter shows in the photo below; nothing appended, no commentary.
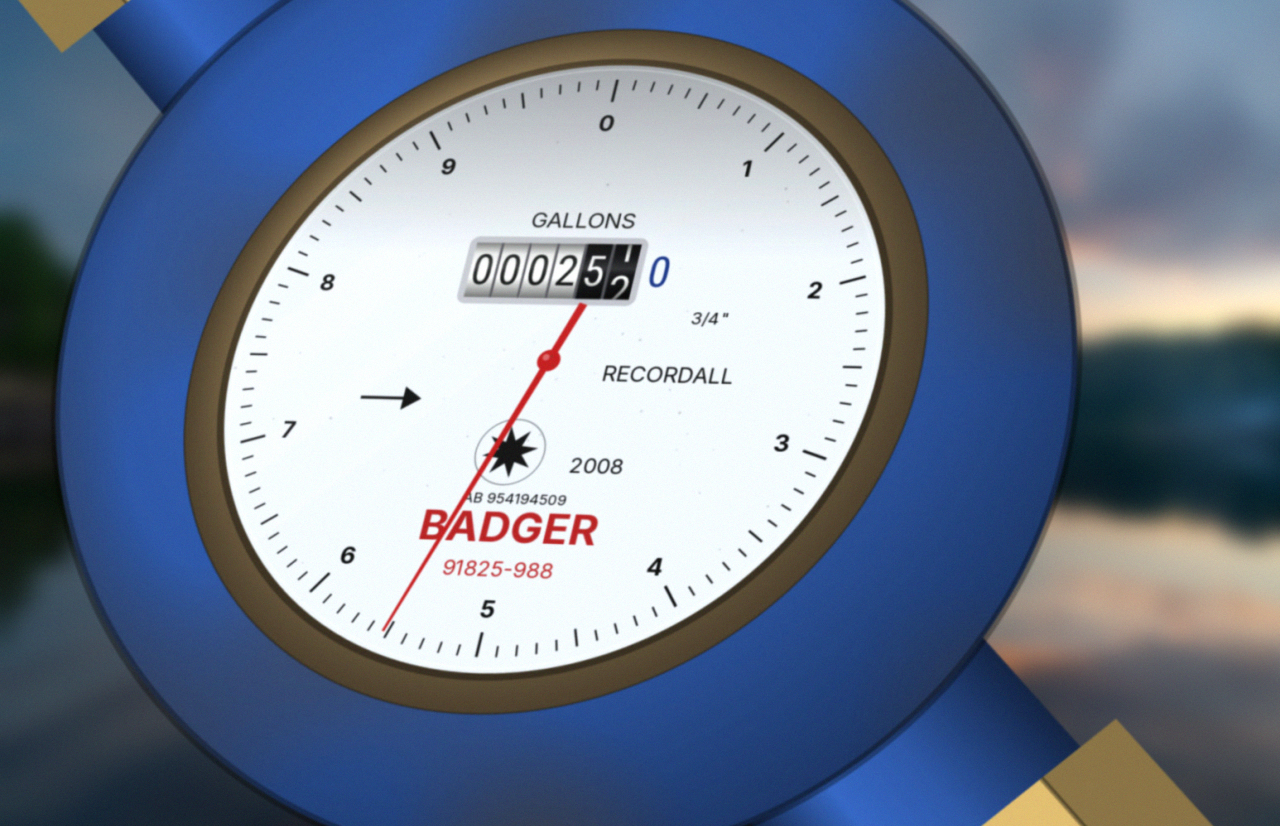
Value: 2515.5 gal
